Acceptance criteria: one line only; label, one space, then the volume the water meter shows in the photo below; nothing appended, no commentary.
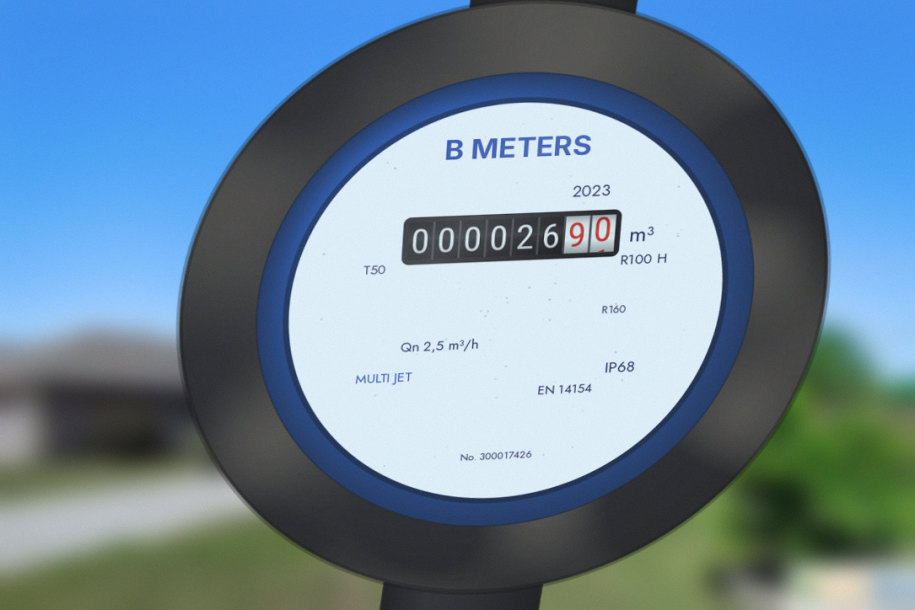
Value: 26.90 m³
